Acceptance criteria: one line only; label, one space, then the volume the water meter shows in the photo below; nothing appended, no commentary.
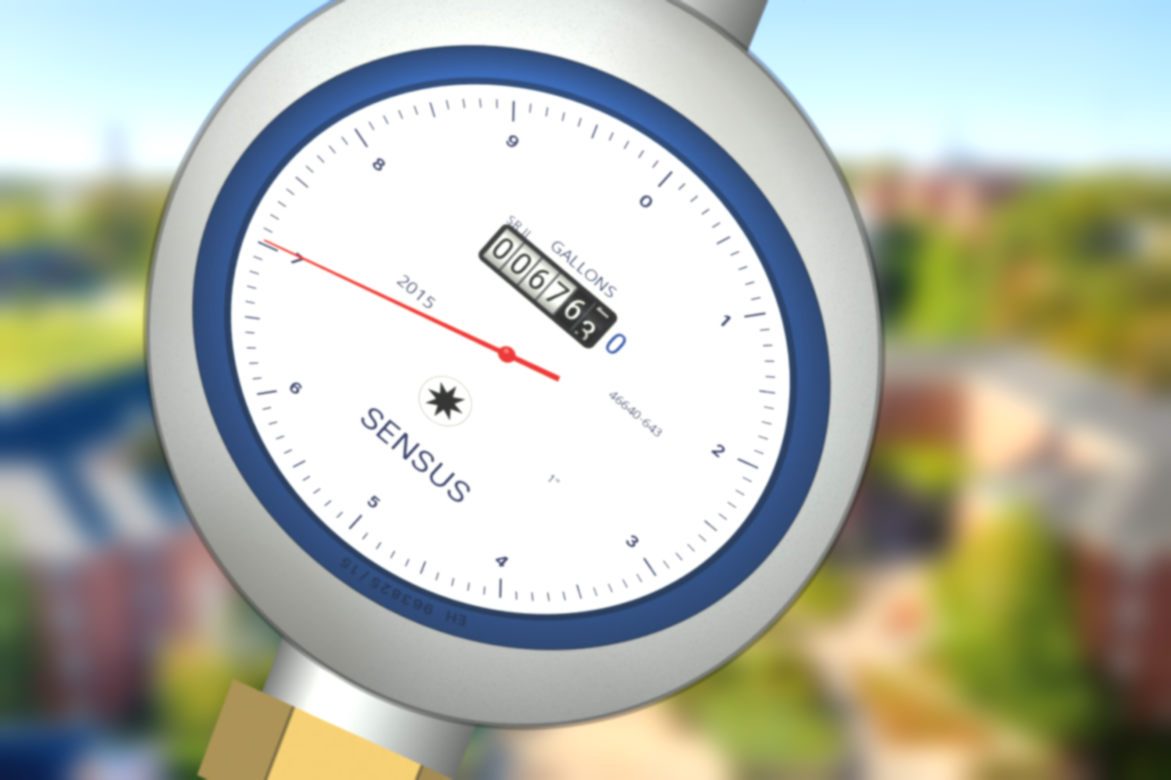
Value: 67627.0 gal
